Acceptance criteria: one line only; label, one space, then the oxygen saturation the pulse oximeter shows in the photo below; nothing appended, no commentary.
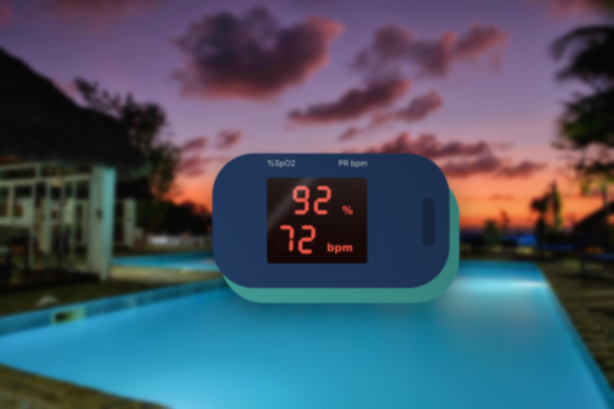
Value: 92 %
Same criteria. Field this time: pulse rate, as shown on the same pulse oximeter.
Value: 72 bpm
